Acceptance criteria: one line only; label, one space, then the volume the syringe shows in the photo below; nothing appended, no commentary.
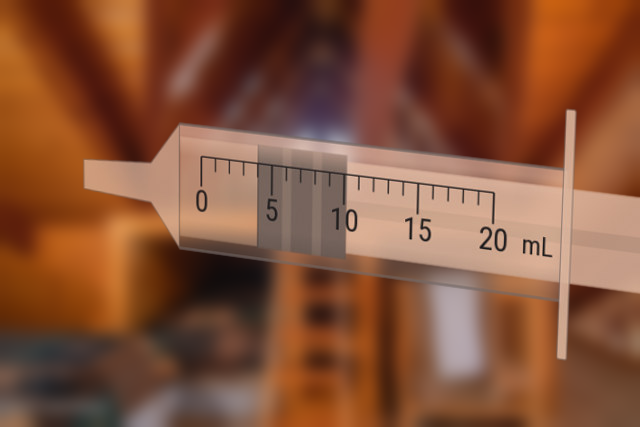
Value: 4 mL
